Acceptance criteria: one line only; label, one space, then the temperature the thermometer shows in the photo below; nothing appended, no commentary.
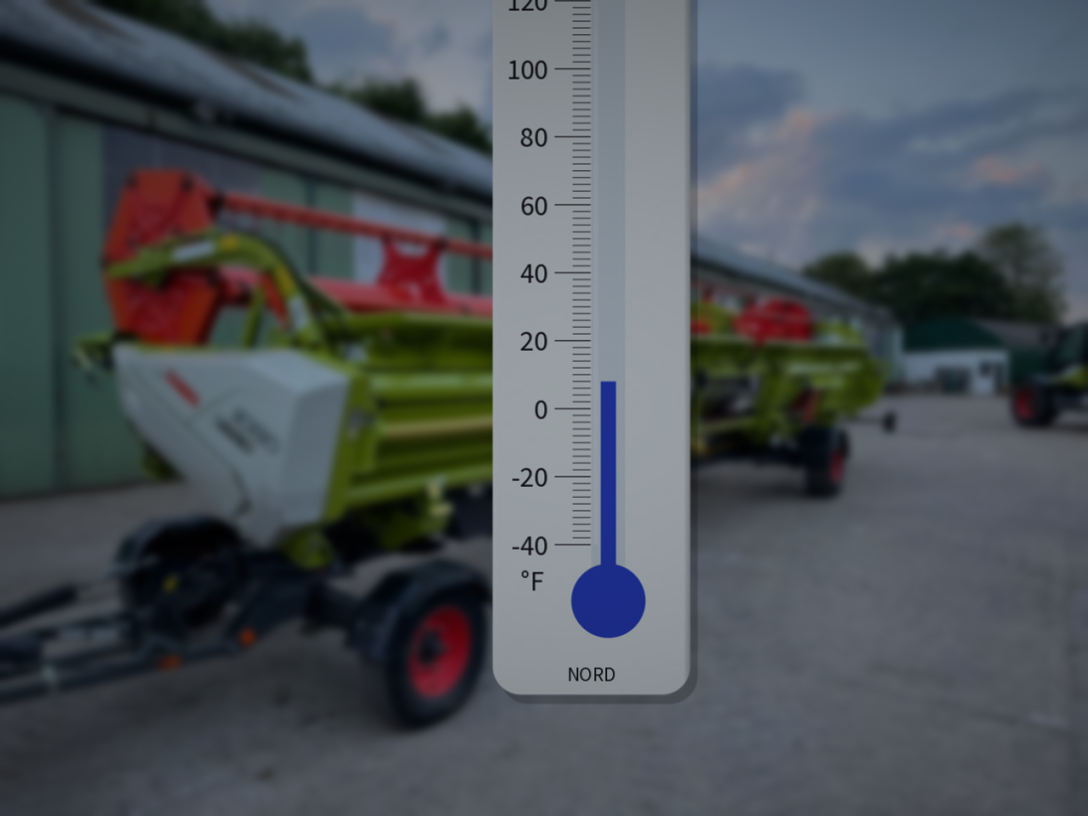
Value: 8 °F
